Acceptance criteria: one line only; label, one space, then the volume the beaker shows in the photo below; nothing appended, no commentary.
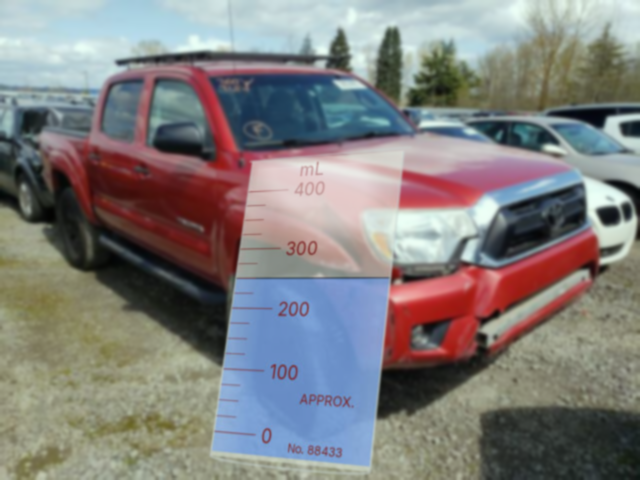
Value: 250 mL
